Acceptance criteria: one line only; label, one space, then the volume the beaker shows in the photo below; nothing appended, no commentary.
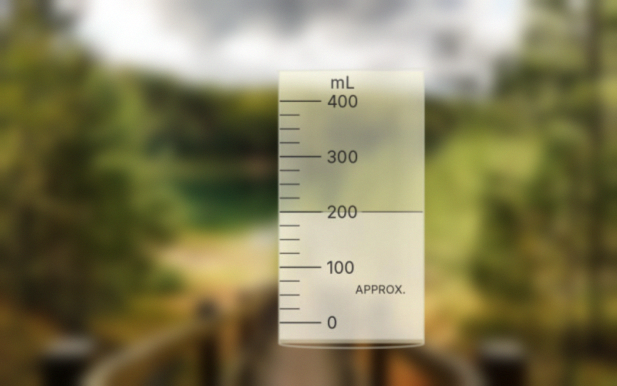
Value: 200 mL
